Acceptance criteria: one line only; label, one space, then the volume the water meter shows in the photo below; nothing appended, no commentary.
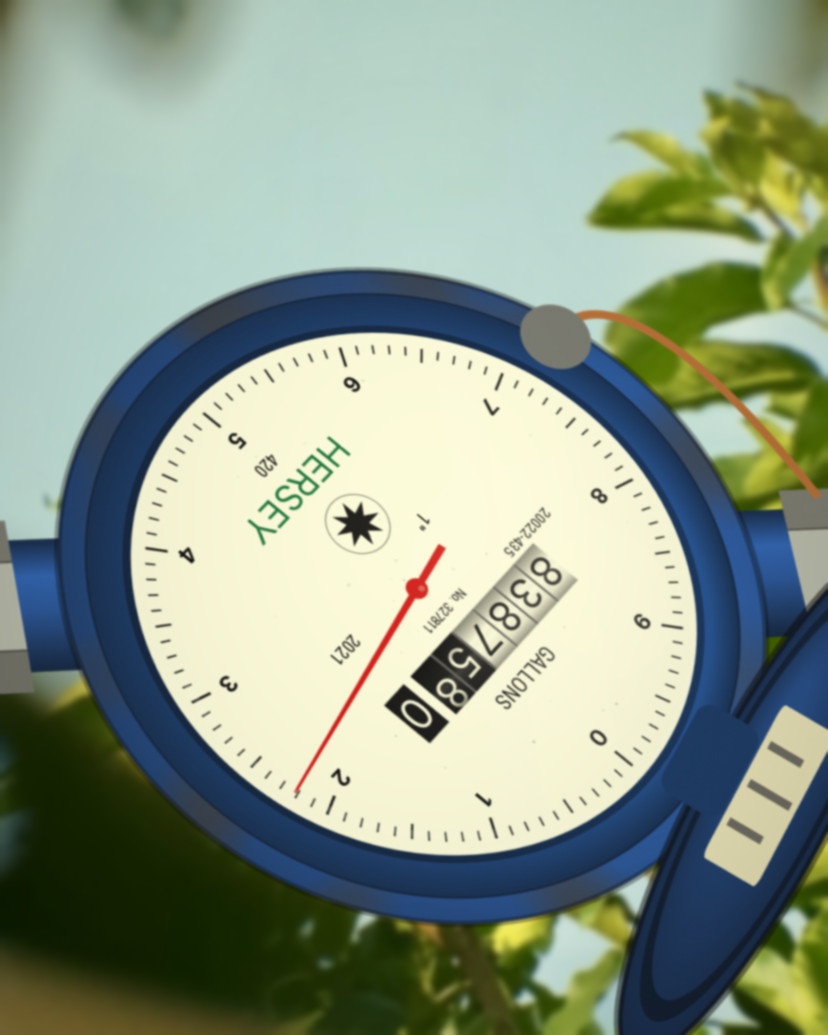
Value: 8387582.2 gal
